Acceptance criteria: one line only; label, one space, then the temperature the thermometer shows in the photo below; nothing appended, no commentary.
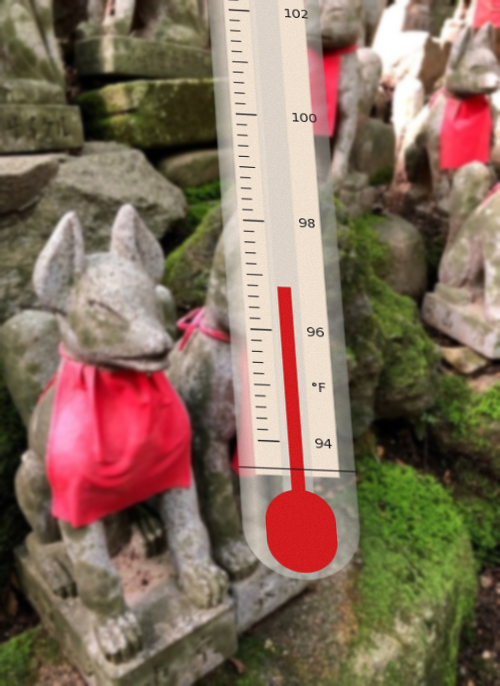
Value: 96.8 °F
